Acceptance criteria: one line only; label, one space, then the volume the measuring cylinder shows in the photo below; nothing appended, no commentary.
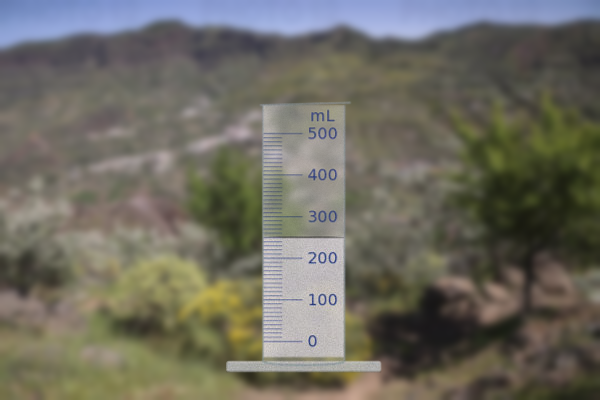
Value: 250 mL
